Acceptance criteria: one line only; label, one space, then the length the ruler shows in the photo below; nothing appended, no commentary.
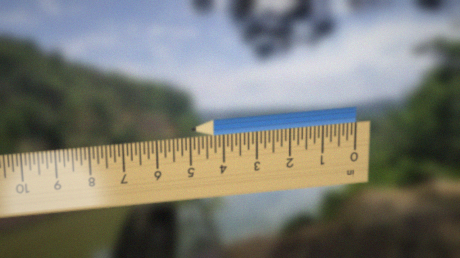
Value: 5 in
